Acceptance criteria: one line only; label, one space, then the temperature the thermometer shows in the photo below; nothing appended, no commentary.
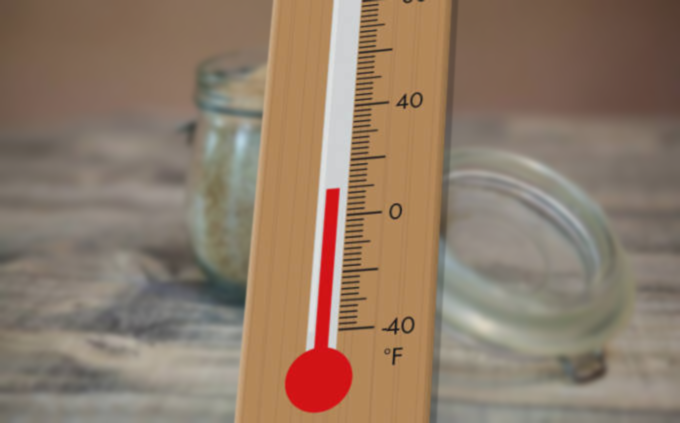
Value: 10 °F
